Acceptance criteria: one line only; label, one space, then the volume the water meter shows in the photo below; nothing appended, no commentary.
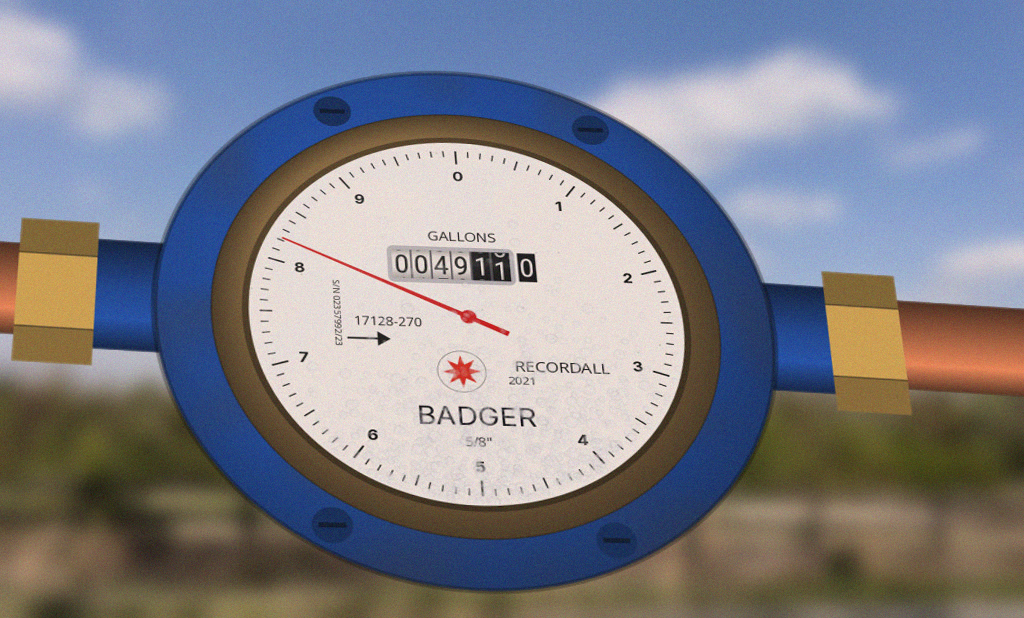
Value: 49108.2 gal
